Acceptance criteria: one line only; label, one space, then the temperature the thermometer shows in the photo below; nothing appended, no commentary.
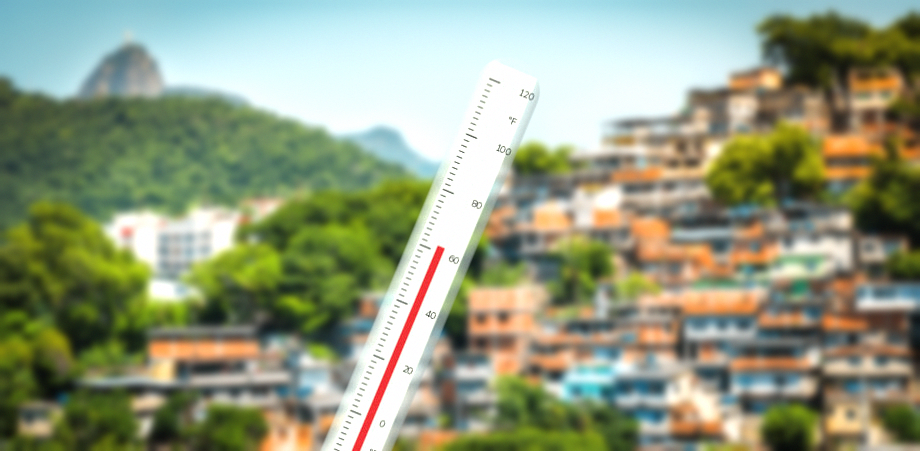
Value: 62 °F
